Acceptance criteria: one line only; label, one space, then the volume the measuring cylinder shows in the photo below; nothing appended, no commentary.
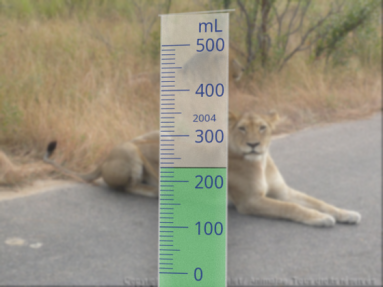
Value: 230 mL
